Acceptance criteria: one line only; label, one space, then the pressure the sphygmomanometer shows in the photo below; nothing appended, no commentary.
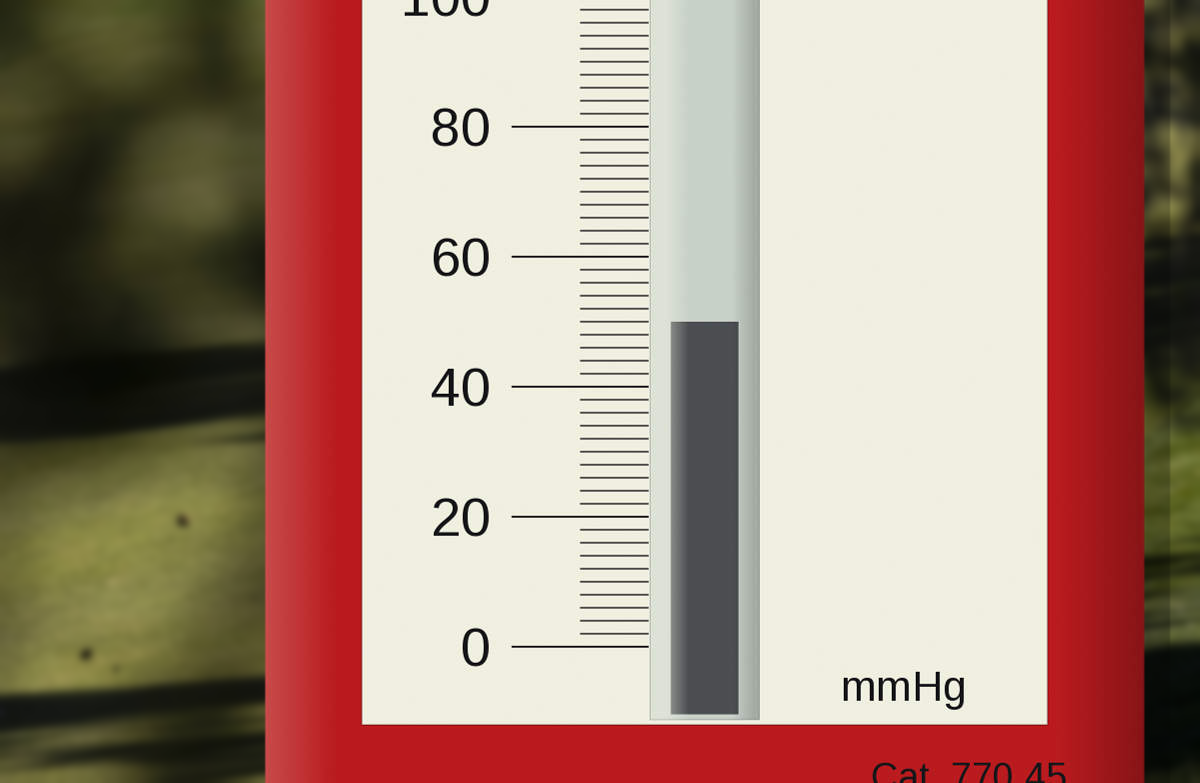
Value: 50 mmHg
